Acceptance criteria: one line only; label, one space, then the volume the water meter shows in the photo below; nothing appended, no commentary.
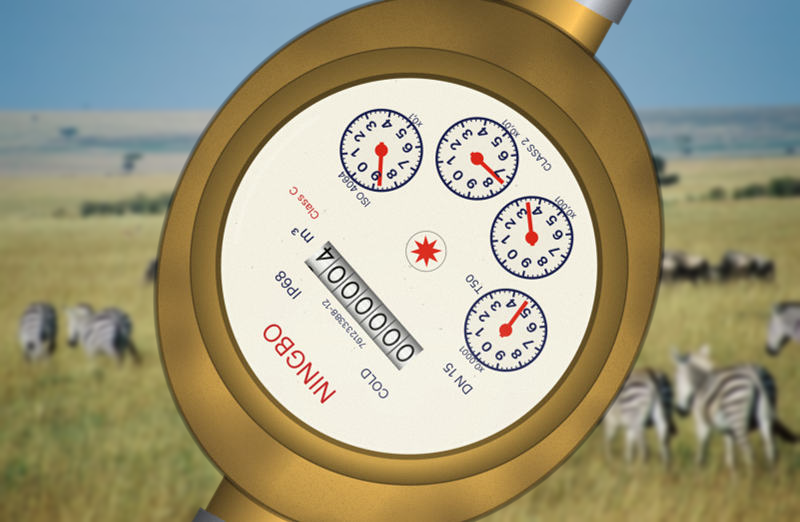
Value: 3.8734 m³
